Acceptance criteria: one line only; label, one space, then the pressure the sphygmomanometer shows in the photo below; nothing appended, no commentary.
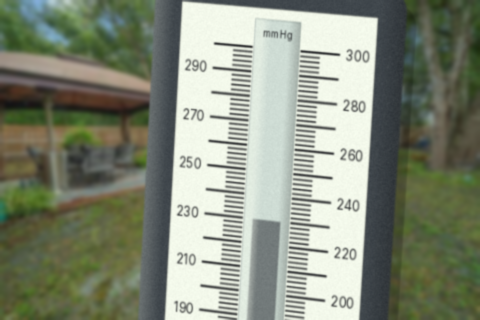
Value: 230 mmHg
